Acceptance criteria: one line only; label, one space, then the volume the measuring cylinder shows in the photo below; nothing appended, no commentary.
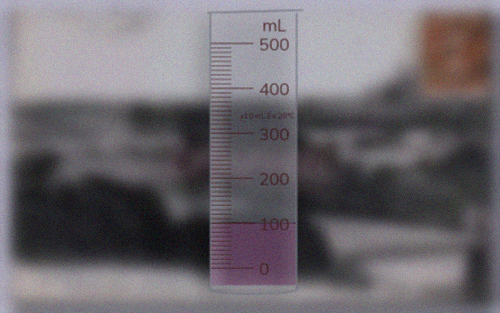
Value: 100 mL
